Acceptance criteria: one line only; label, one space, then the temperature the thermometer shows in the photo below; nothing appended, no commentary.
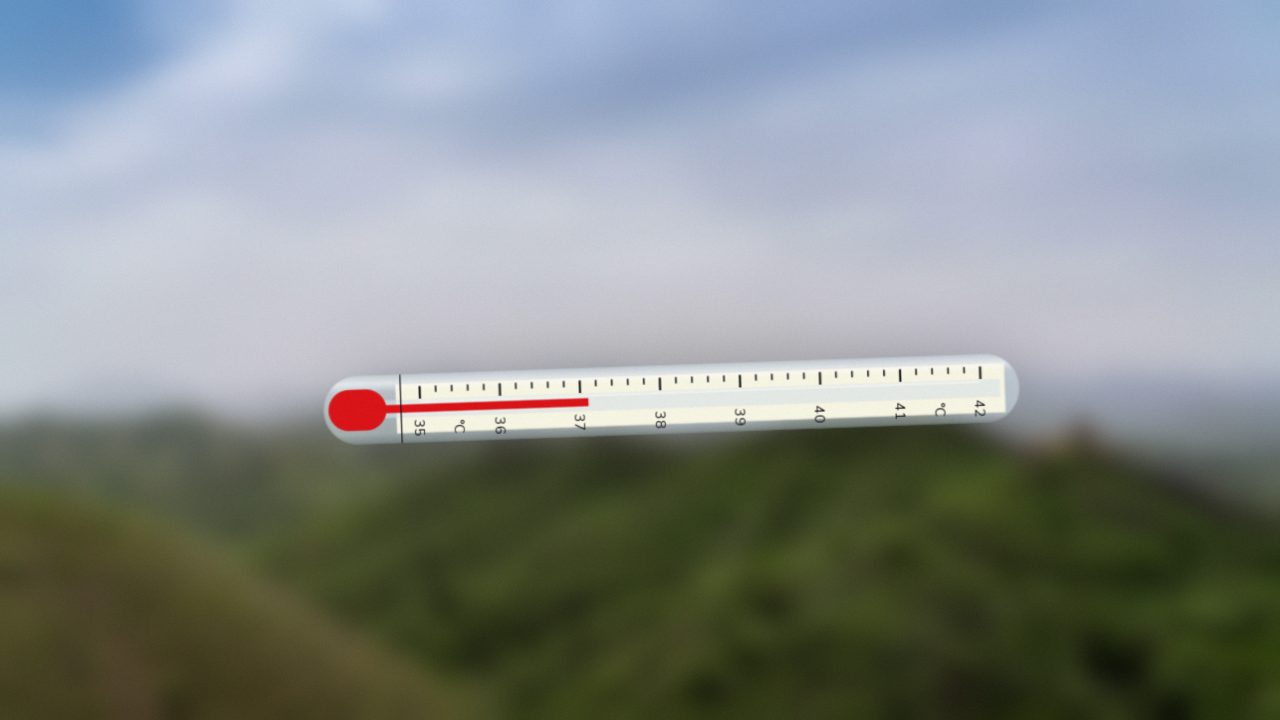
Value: 37.1 °C
